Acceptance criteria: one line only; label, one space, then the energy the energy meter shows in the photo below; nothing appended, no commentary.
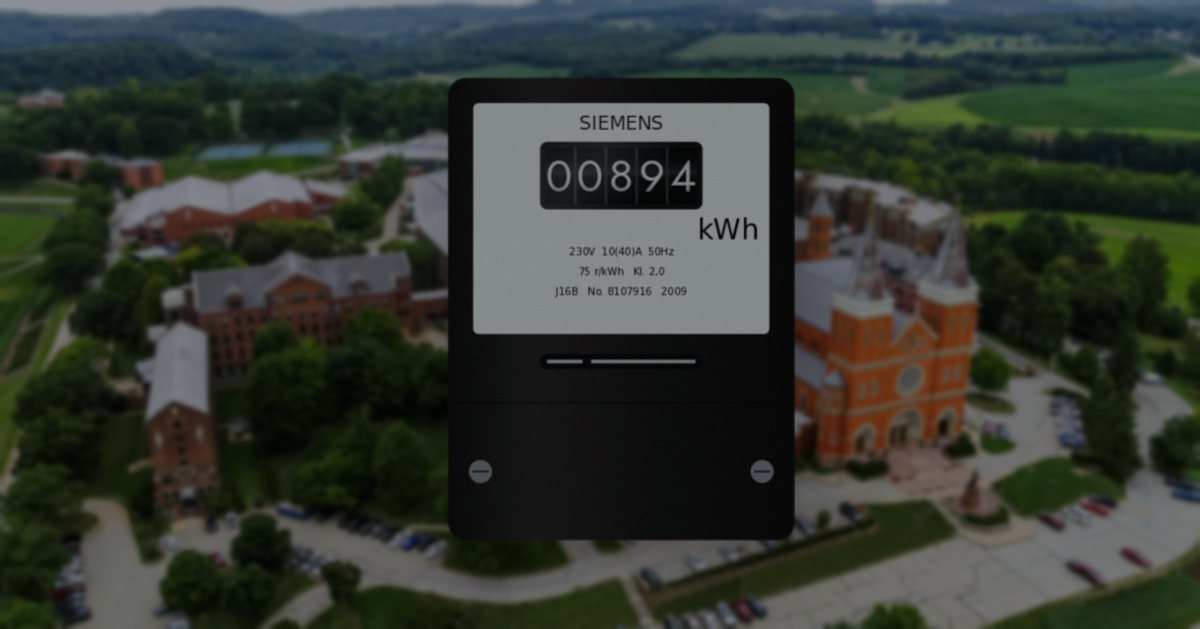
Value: 894 kWh
